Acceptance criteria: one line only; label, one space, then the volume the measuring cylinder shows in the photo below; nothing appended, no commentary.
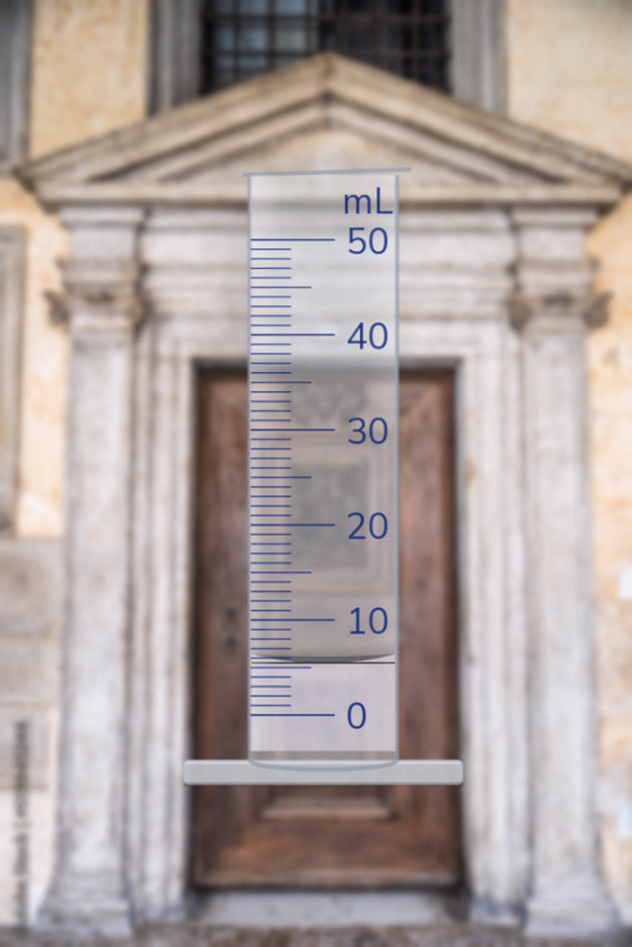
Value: 5.5 mL
